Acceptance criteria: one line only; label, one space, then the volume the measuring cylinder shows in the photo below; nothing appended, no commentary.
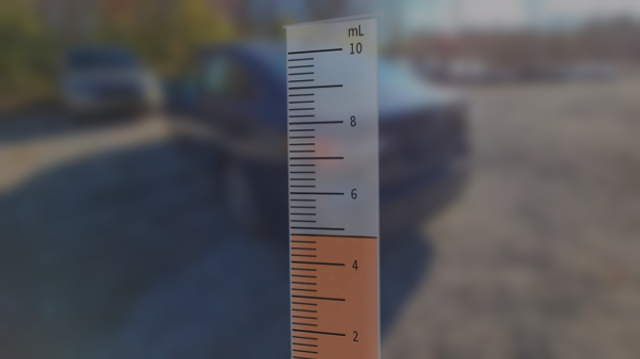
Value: 4.8 mL
